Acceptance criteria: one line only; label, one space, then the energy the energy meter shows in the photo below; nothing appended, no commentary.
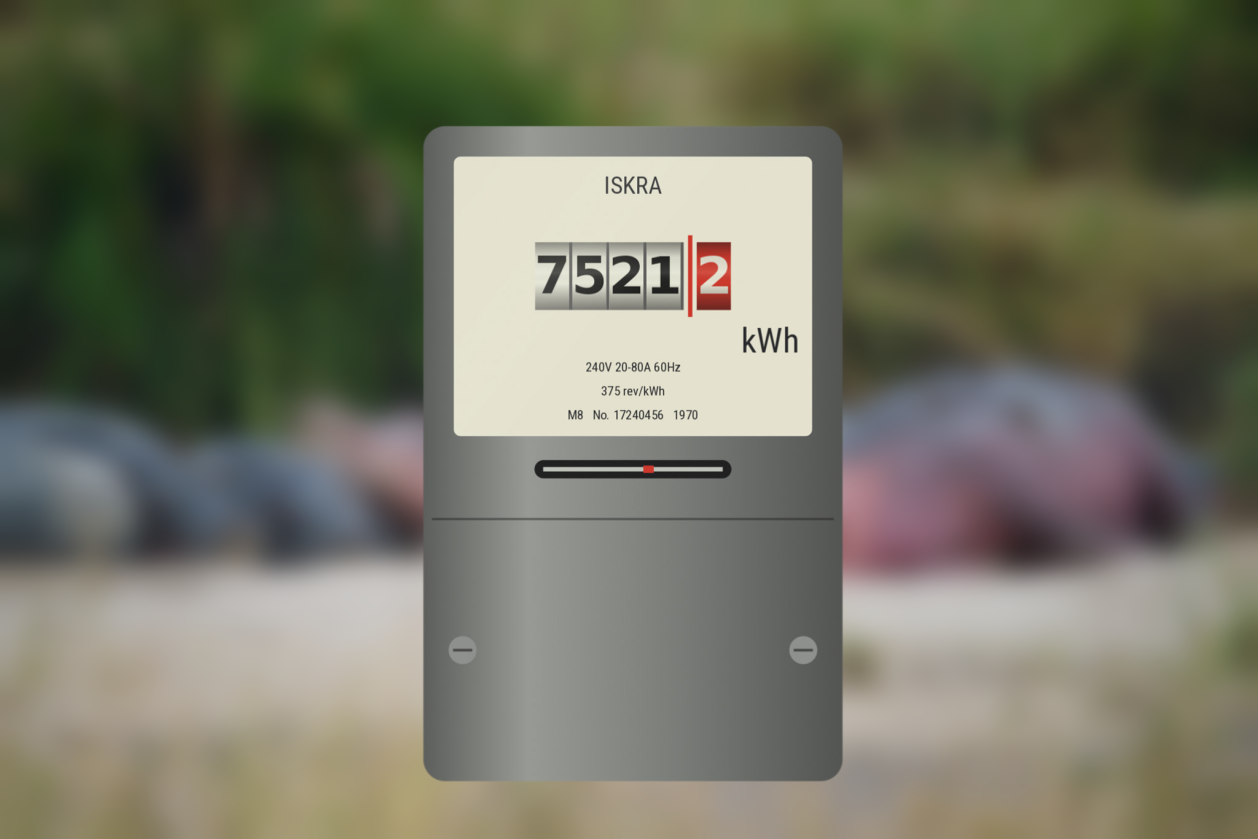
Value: 7521.2 kWh
